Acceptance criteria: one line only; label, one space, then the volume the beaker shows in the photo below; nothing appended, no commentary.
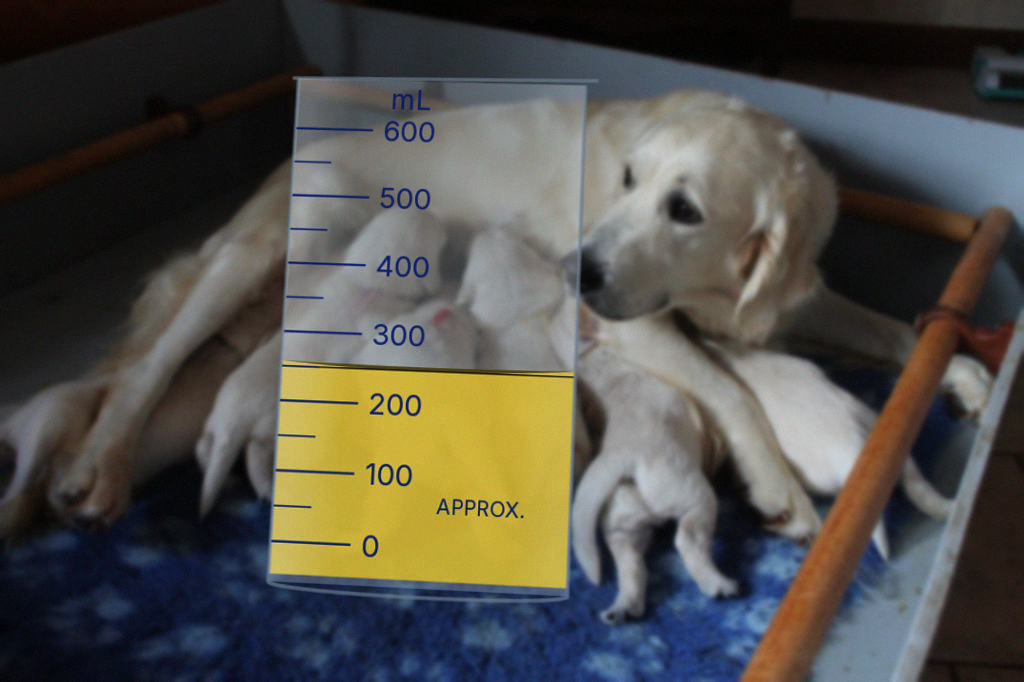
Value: 250 mL
